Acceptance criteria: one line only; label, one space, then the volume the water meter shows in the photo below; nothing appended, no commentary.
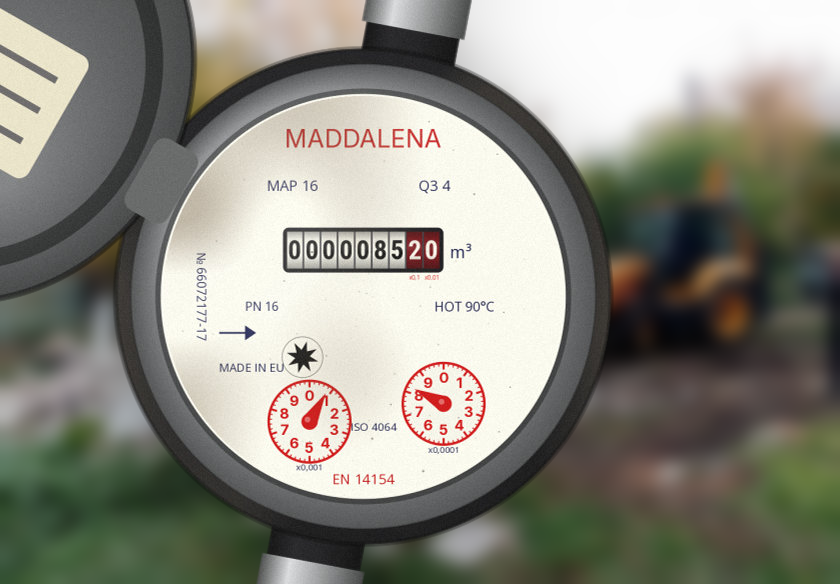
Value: 85.2008 m³
